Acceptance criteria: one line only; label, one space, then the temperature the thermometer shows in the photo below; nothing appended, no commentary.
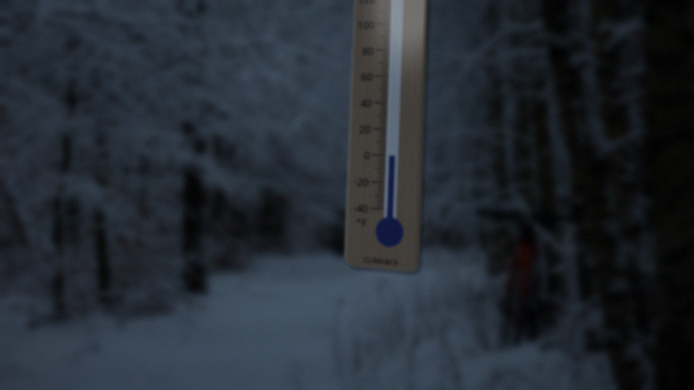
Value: 0 °F
